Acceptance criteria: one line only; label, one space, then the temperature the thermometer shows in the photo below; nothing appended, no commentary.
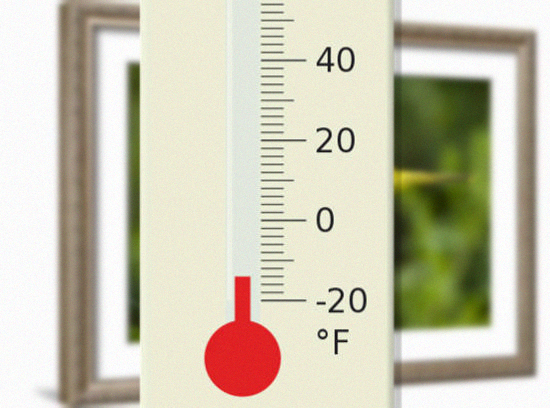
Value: -14 °F
